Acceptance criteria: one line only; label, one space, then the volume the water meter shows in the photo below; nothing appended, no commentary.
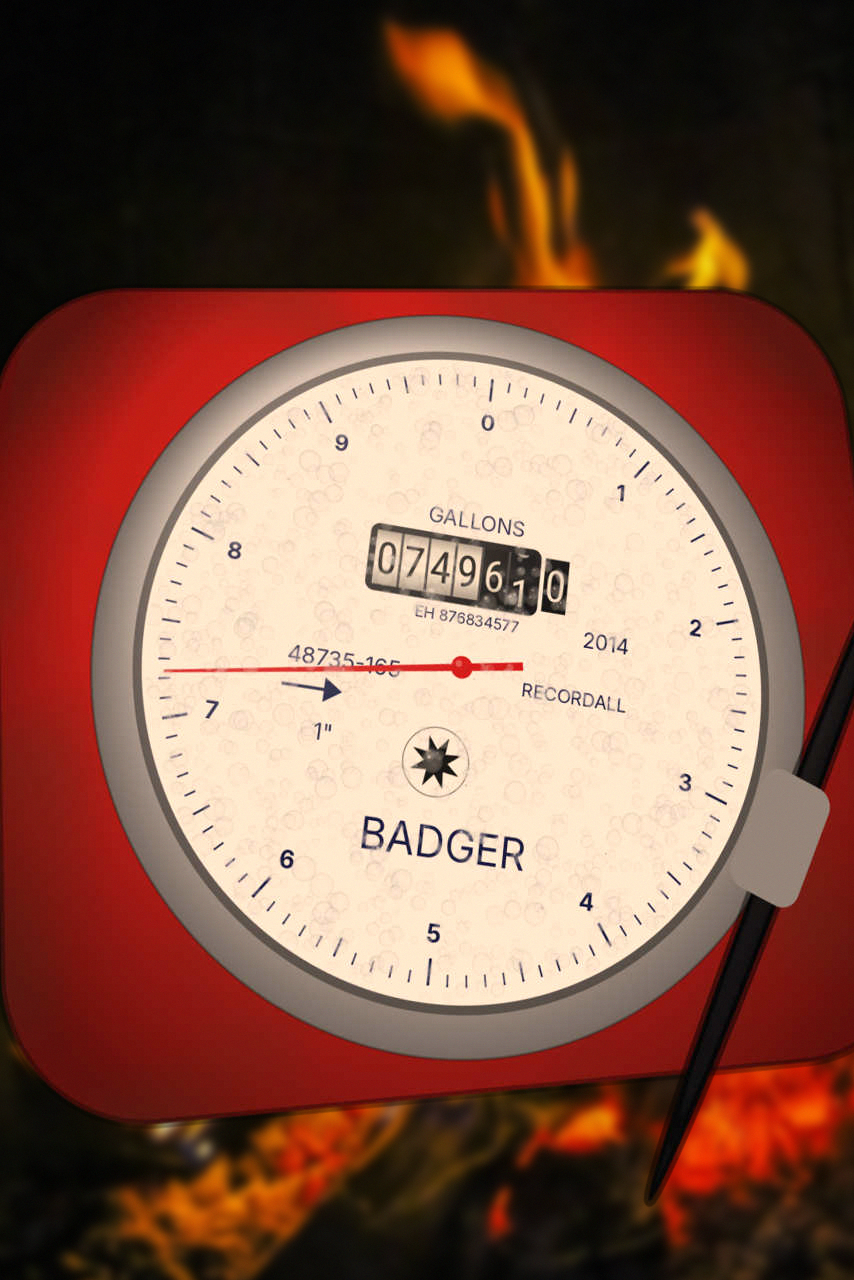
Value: 749607.2 gal
